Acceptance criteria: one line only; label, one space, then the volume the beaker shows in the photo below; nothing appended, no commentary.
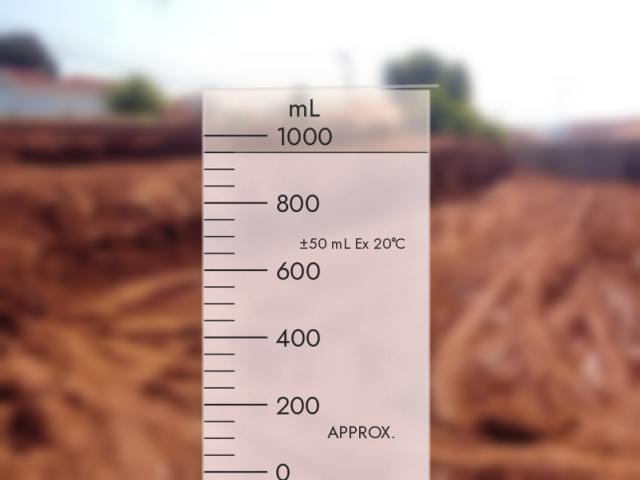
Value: 950 mL
